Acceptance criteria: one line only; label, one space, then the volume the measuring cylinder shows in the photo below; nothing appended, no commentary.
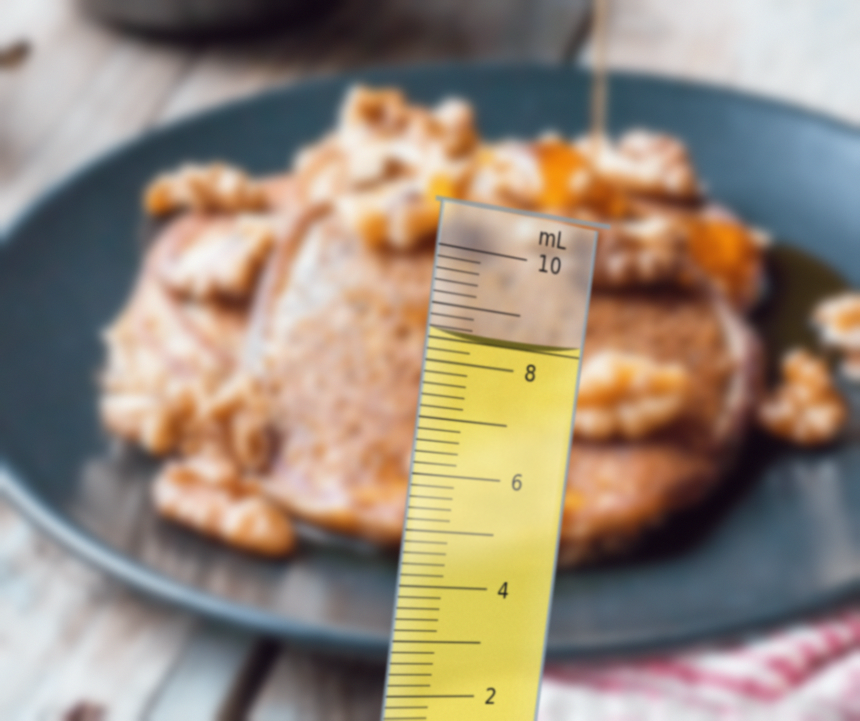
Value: 8.4 mL
